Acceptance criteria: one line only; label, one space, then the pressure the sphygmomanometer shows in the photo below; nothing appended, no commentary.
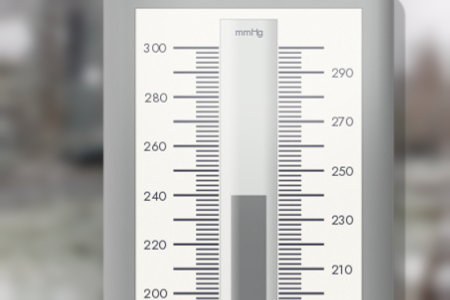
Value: 240 mmHg
